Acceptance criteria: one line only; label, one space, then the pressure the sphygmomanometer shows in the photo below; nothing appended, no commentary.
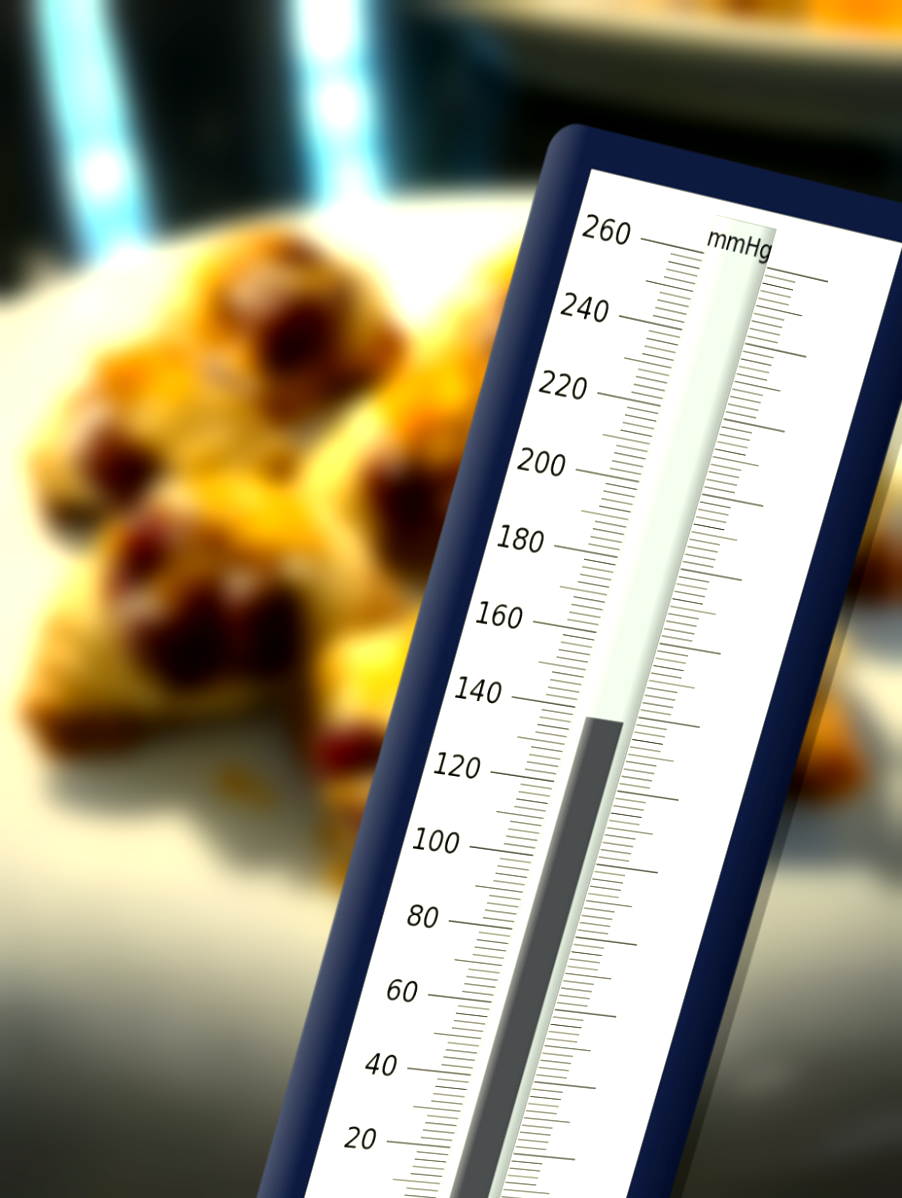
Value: 138 mmHg
